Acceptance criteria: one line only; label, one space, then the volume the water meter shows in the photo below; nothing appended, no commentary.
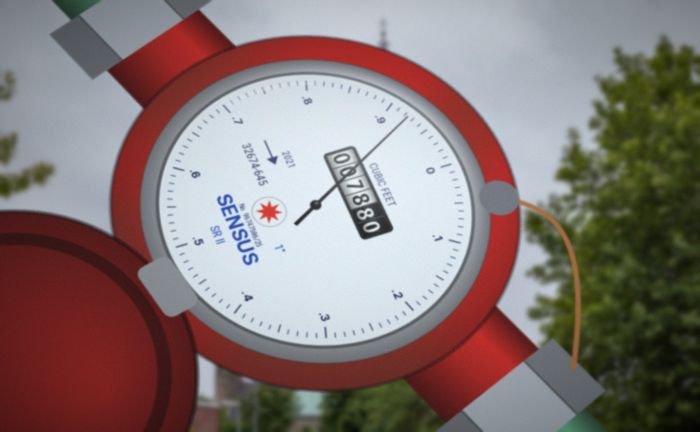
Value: 7879.92 ft³
